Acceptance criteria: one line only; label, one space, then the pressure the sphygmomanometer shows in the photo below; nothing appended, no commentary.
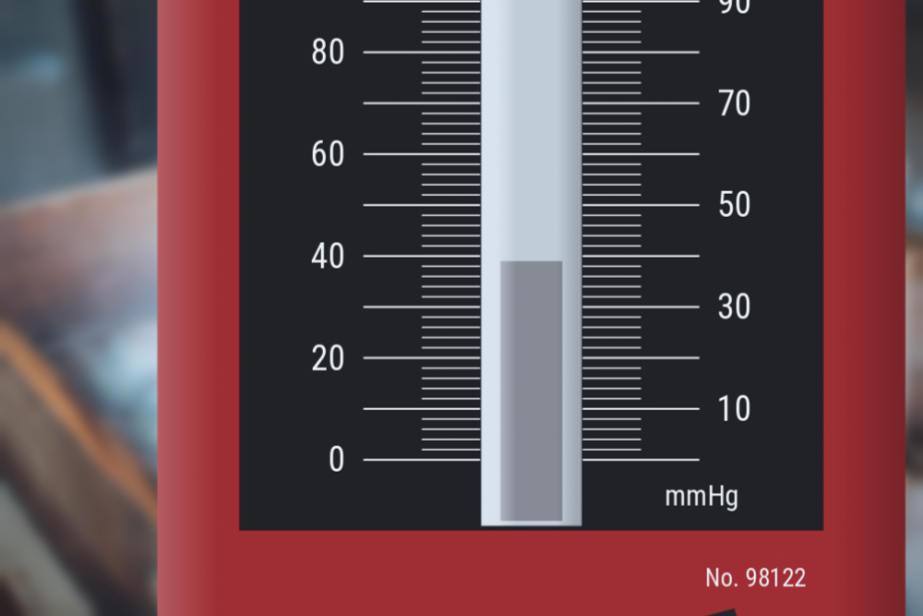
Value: 39 mmHg
